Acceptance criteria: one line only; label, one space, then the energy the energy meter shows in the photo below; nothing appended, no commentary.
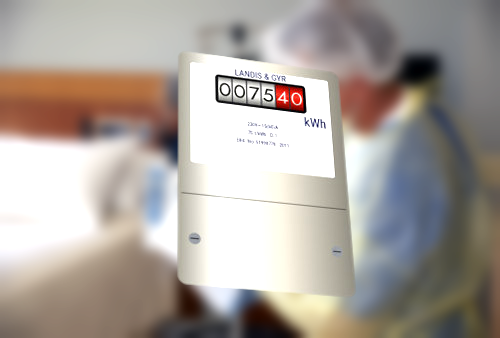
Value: 75.40 kWh
